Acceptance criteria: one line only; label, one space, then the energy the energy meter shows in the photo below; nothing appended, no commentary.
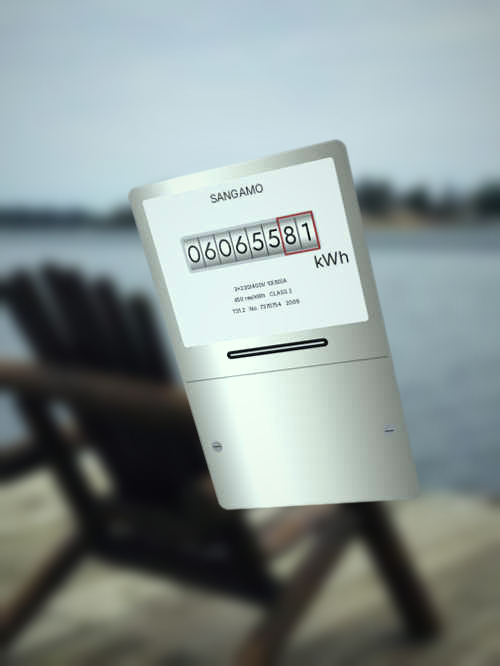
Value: 60655.81 kWh
